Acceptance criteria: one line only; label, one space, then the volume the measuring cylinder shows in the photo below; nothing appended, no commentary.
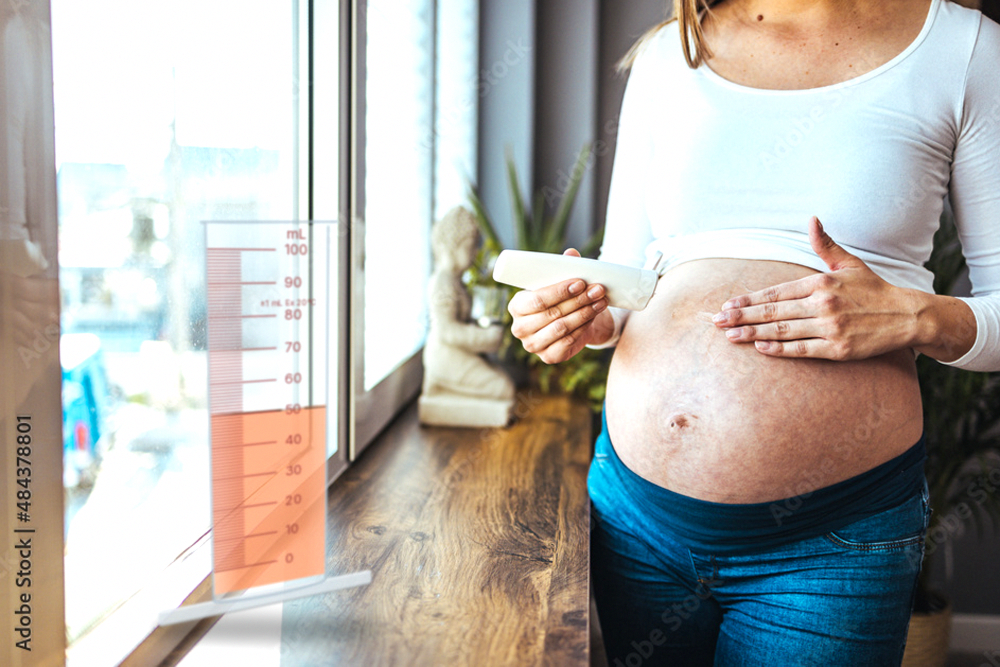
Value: 50 mL
